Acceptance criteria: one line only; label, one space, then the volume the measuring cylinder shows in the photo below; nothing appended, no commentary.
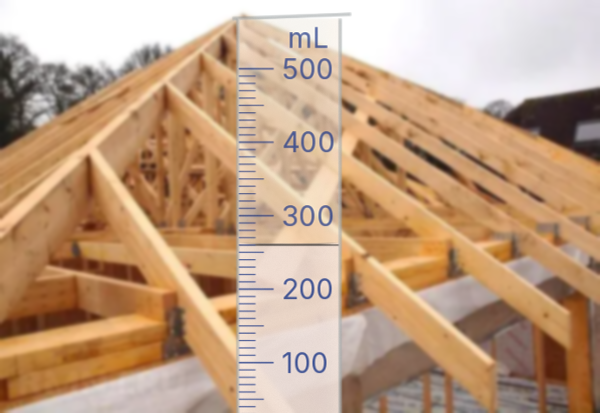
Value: 260 mL
